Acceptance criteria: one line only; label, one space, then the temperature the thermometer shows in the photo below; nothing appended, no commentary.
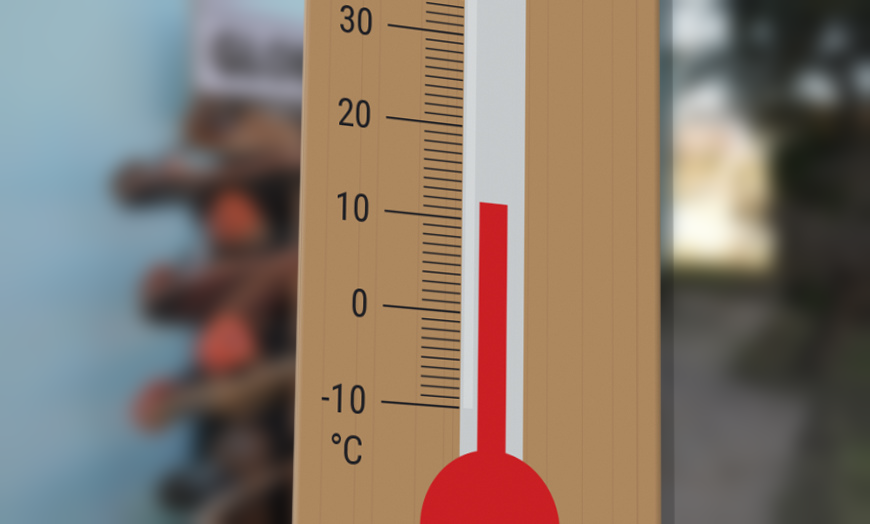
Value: 12 °C
